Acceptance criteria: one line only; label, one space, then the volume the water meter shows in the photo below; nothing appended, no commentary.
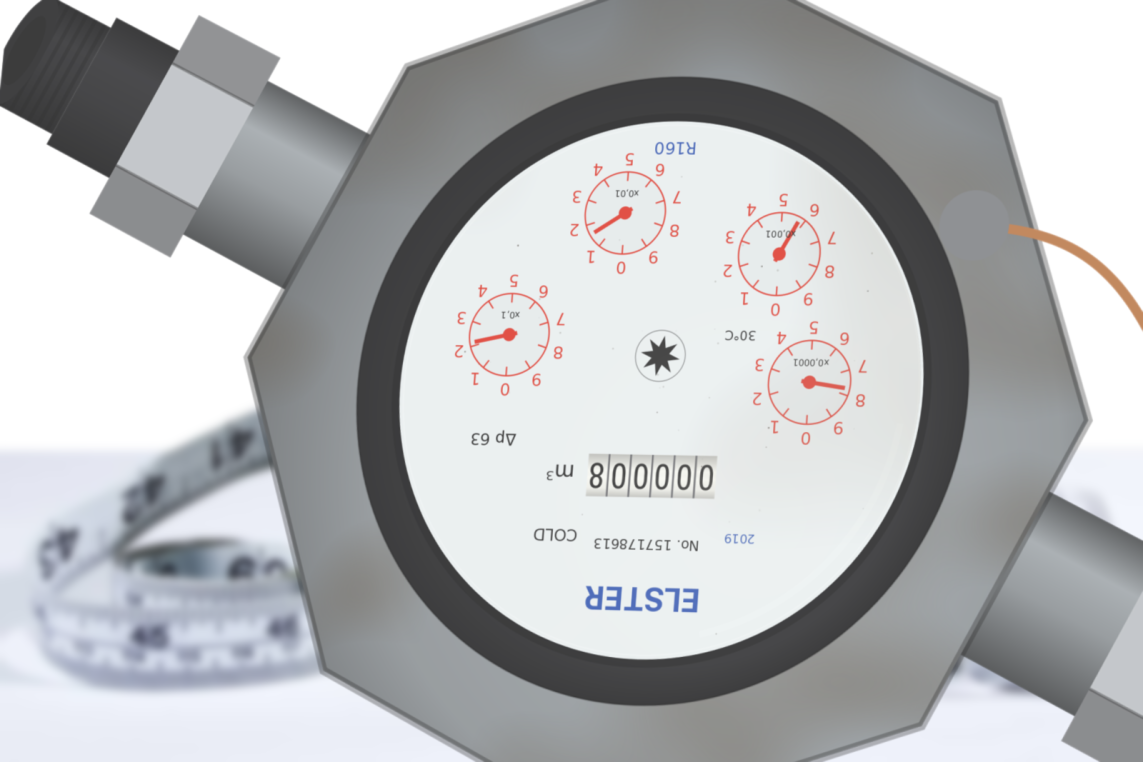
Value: 8.2157 m³
